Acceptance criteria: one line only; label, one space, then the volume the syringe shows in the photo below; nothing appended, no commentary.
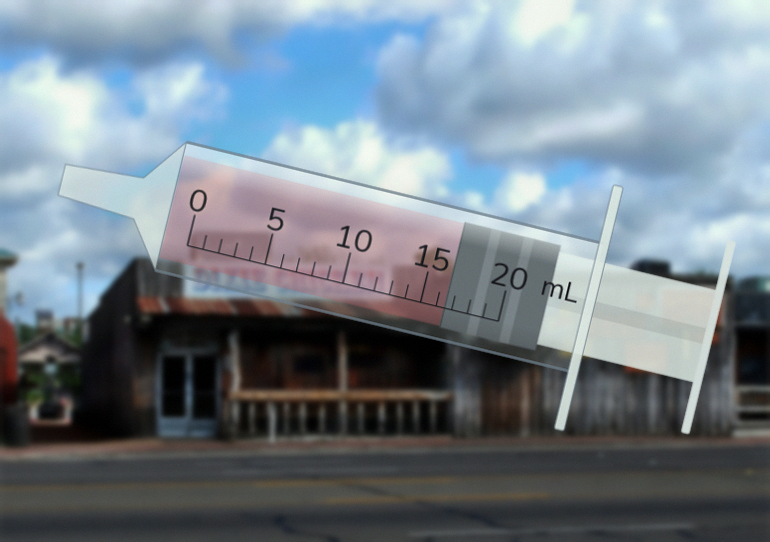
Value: 16.5 mL
